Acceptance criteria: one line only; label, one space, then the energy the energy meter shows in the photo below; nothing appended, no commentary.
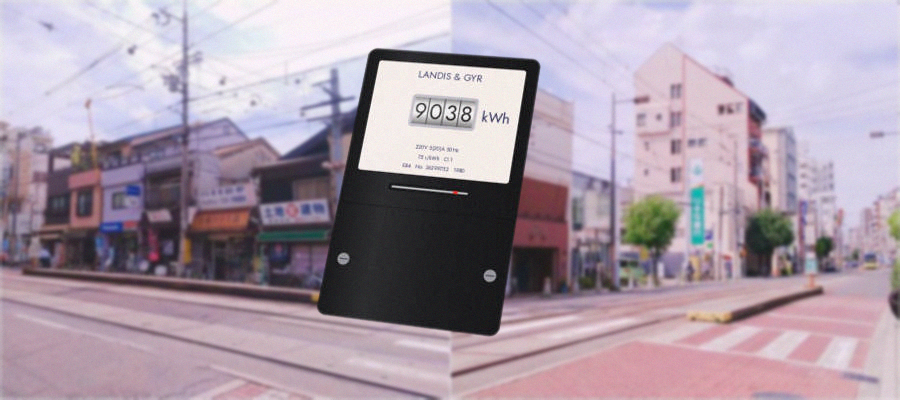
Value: 9038 kWh
